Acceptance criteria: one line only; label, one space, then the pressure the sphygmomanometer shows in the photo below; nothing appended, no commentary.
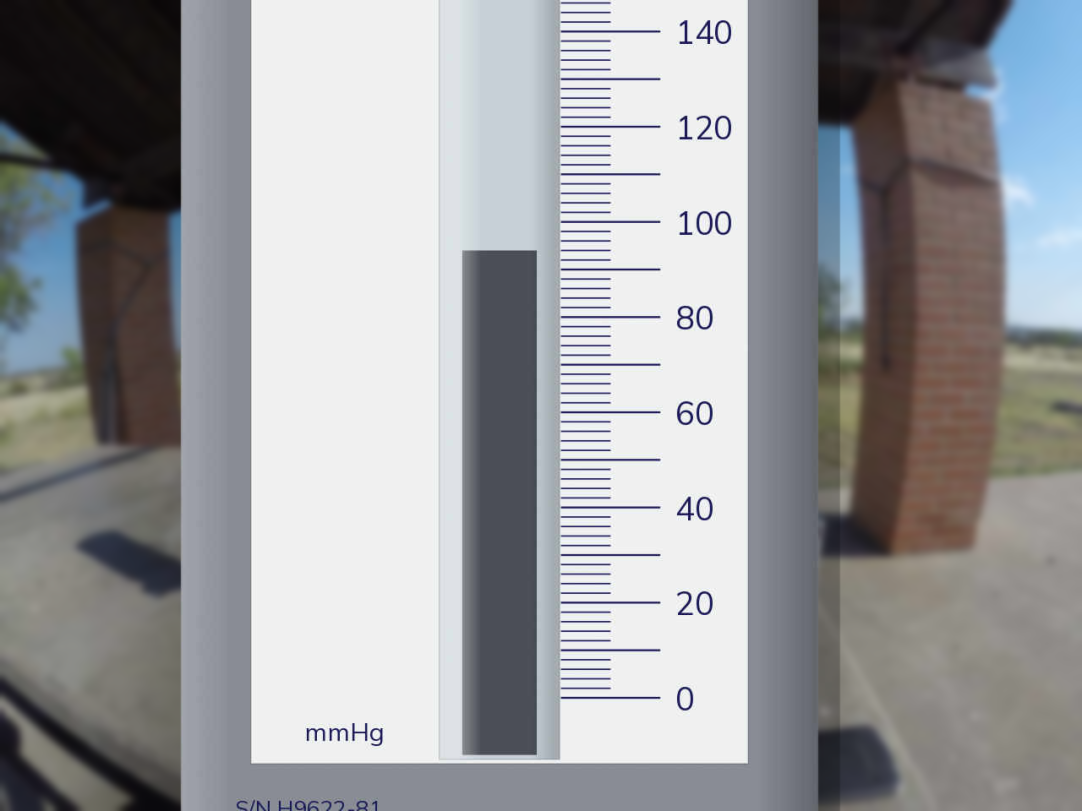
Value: 94 mmHg
